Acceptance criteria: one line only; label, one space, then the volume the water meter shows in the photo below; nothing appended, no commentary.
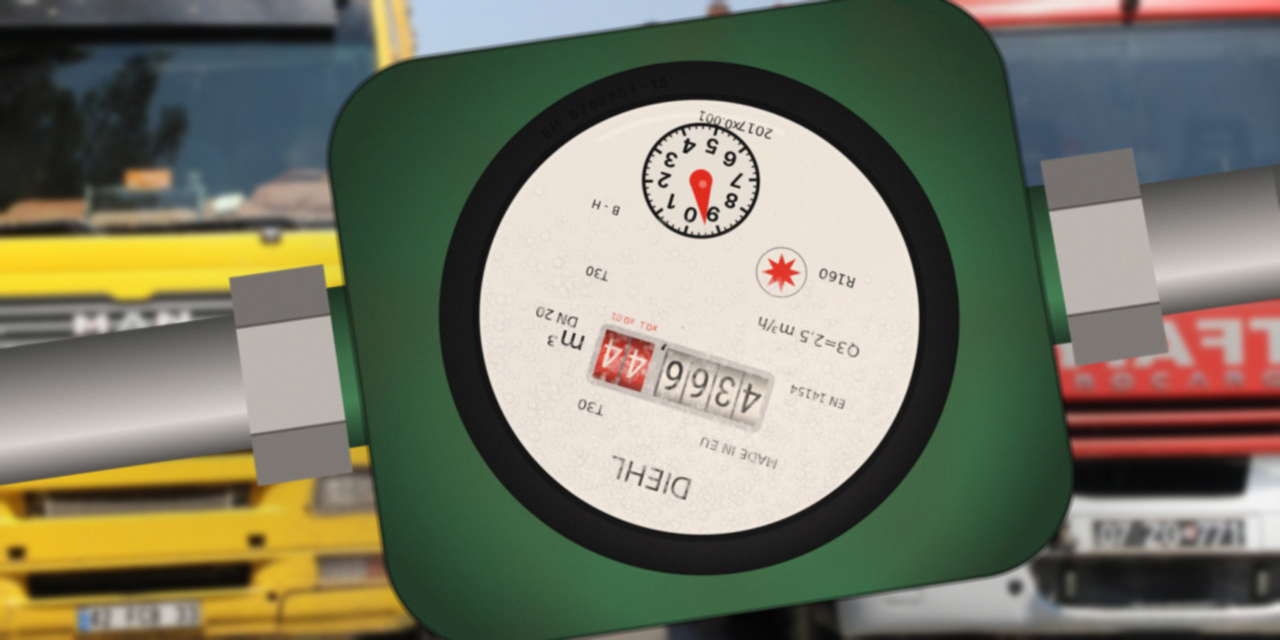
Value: 4366.439 m³
